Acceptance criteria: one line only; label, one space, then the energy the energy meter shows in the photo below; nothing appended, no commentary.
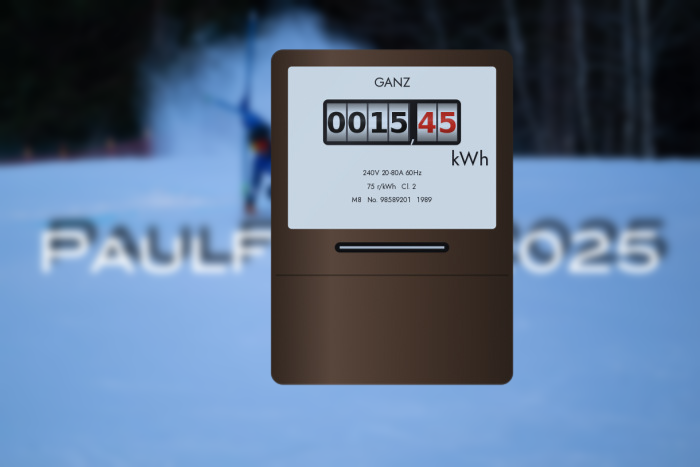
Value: 15.45 kWh
